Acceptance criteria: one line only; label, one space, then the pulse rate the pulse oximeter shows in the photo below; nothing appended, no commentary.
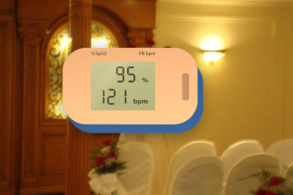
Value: 121 bpm
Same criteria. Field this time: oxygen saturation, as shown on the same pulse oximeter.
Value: 95 %
